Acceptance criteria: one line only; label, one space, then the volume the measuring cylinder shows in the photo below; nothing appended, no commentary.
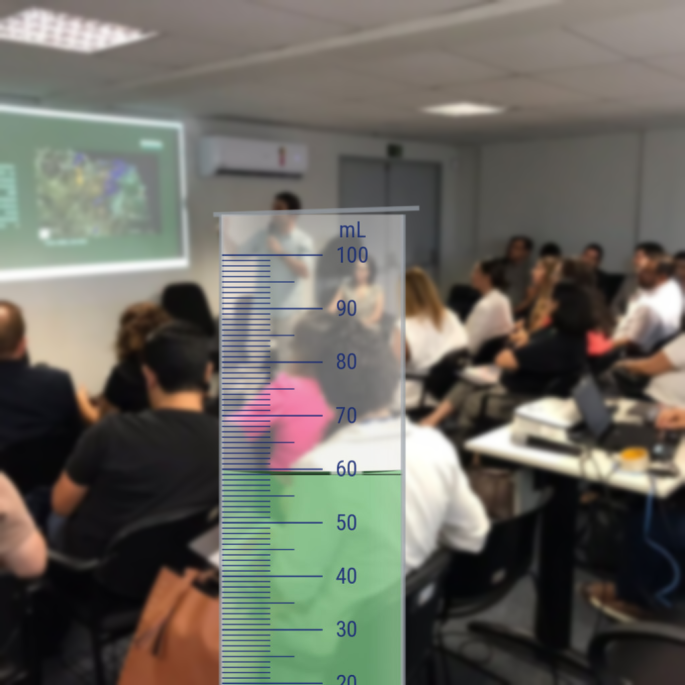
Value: 59 mL
